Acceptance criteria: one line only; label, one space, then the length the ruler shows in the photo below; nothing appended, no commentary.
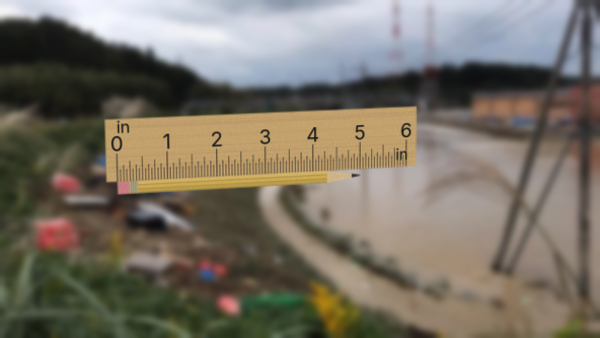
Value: 5 in
